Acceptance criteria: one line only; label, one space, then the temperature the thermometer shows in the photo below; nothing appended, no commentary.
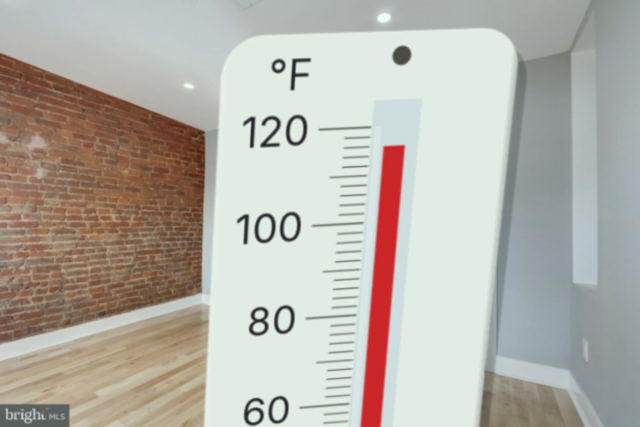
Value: 116 °F
